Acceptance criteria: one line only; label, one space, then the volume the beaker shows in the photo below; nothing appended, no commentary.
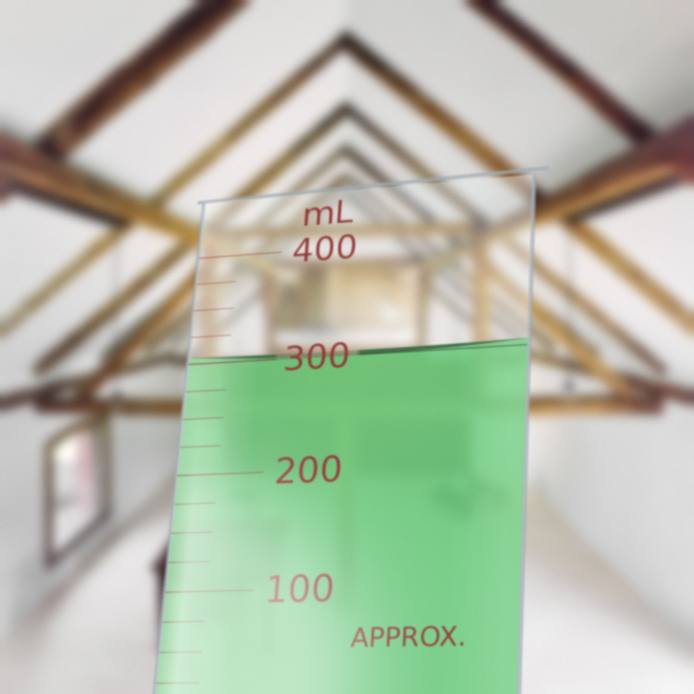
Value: 300 mL
